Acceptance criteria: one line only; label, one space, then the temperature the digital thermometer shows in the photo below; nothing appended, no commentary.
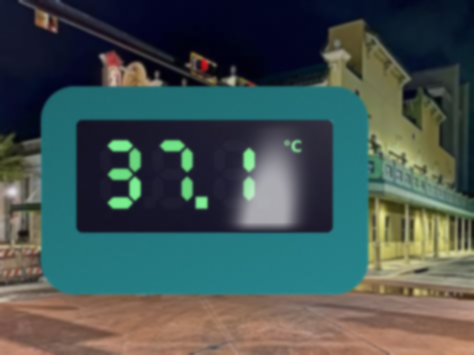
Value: 37.1 °C
